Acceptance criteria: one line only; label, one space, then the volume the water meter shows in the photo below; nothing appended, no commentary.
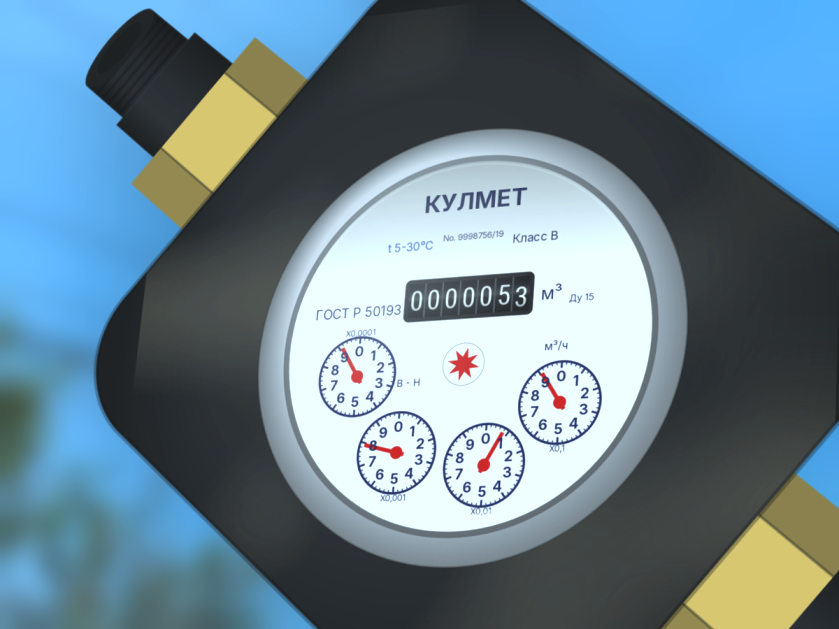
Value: 52.9079 m³
